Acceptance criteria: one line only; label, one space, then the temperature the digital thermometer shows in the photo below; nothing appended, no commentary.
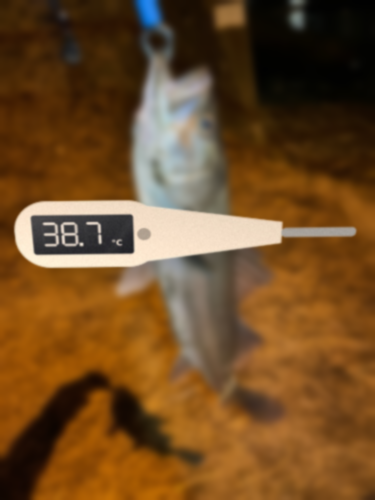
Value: 38.7 °C
